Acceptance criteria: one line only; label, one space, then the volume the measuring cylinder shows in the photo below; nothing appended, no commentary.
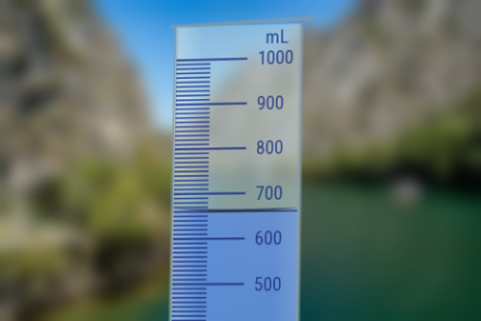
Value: 660 mL
